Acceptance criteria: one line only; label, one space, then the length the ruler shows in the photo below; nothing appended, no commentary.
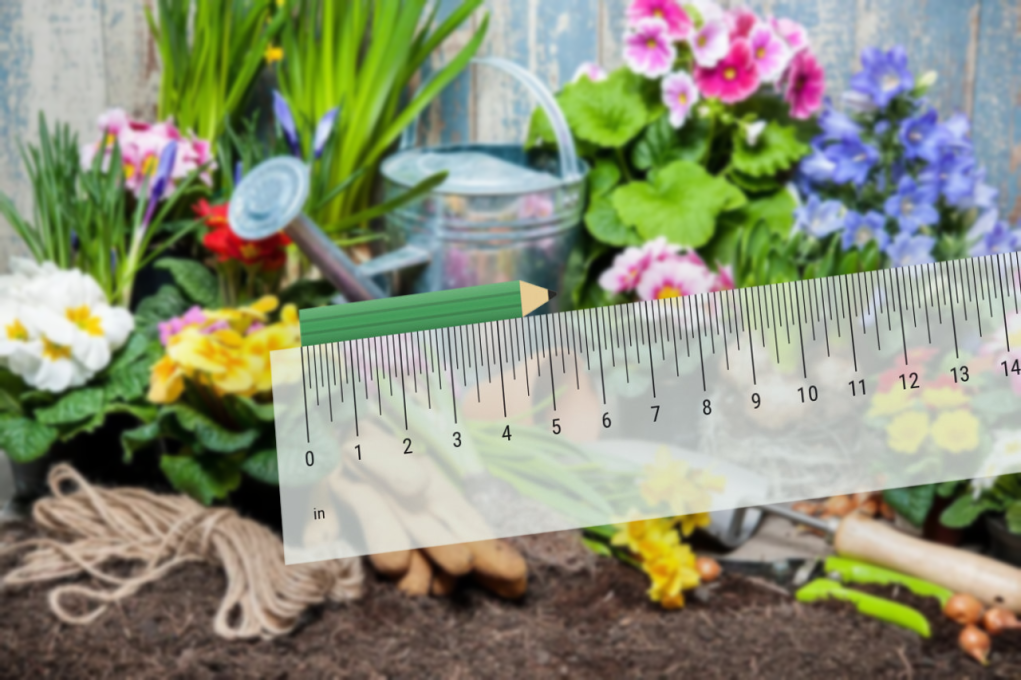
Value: 5.25 in
